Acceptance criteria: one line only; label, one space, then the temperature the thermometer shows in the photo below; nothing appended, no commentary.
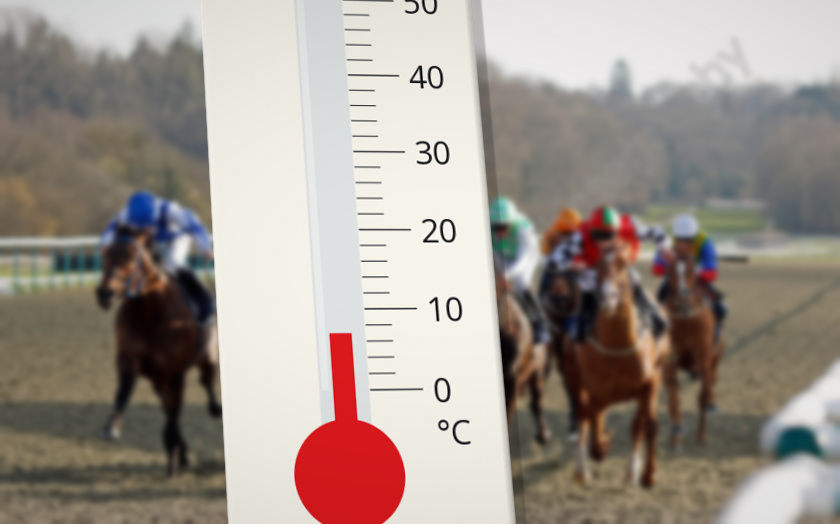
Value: 7 °C
